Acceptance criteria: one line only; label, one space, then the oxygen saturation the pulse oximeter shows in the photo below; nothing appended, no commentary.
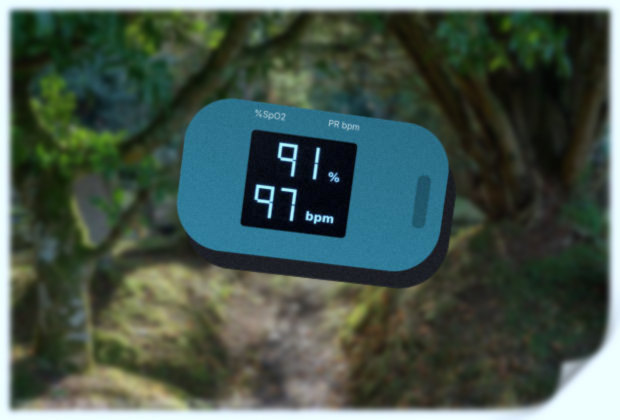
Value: 91 %
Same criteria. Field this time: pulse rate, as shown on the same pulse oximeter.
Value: 97 bpm
